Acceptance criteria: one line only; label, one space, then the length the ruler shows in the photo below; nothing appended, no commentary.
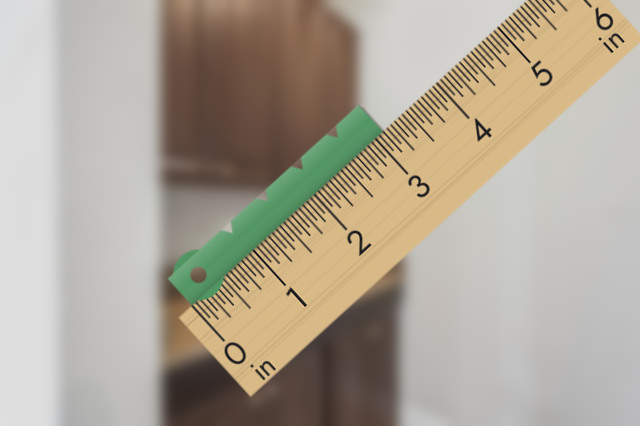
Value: 3.125 in
